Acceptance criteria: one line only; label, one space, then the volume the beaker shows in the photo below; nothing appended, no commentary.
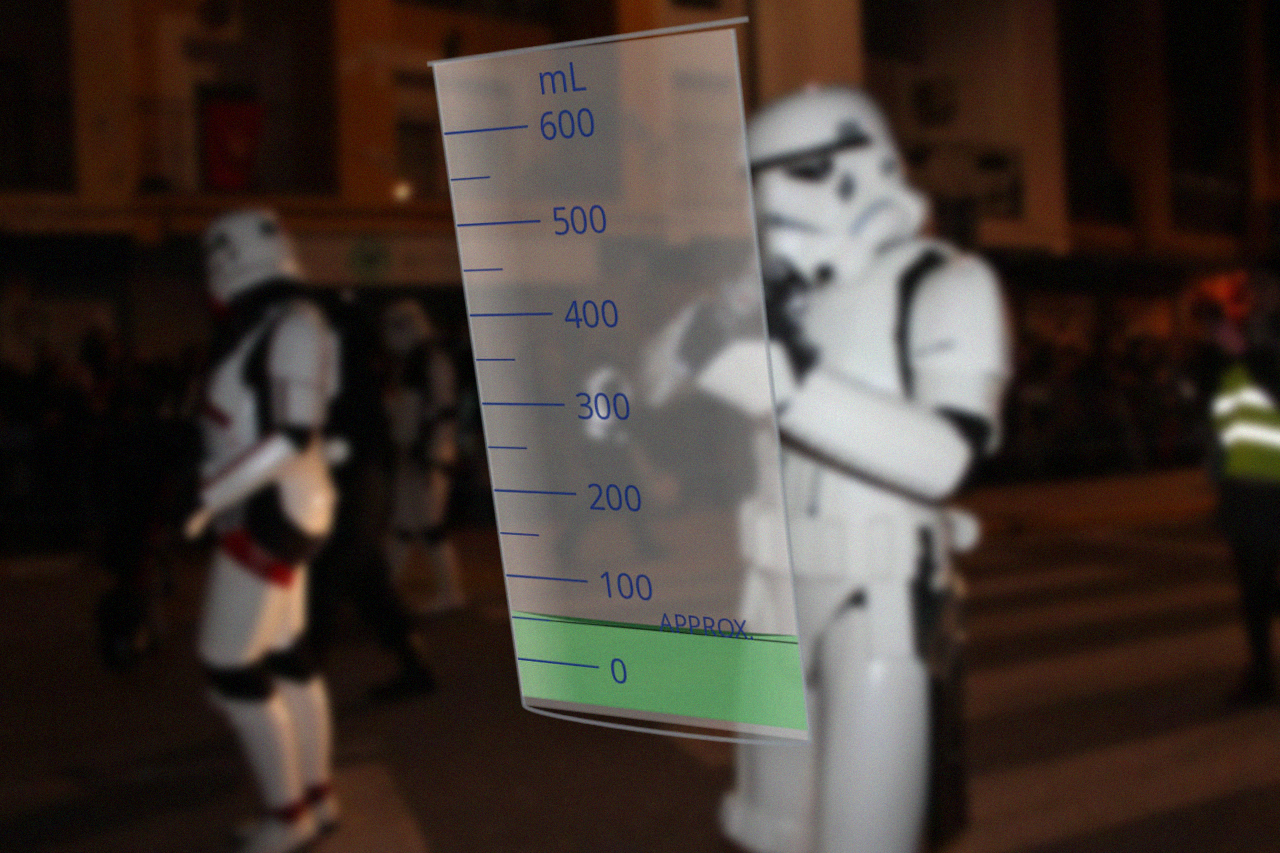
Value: 50 mL
